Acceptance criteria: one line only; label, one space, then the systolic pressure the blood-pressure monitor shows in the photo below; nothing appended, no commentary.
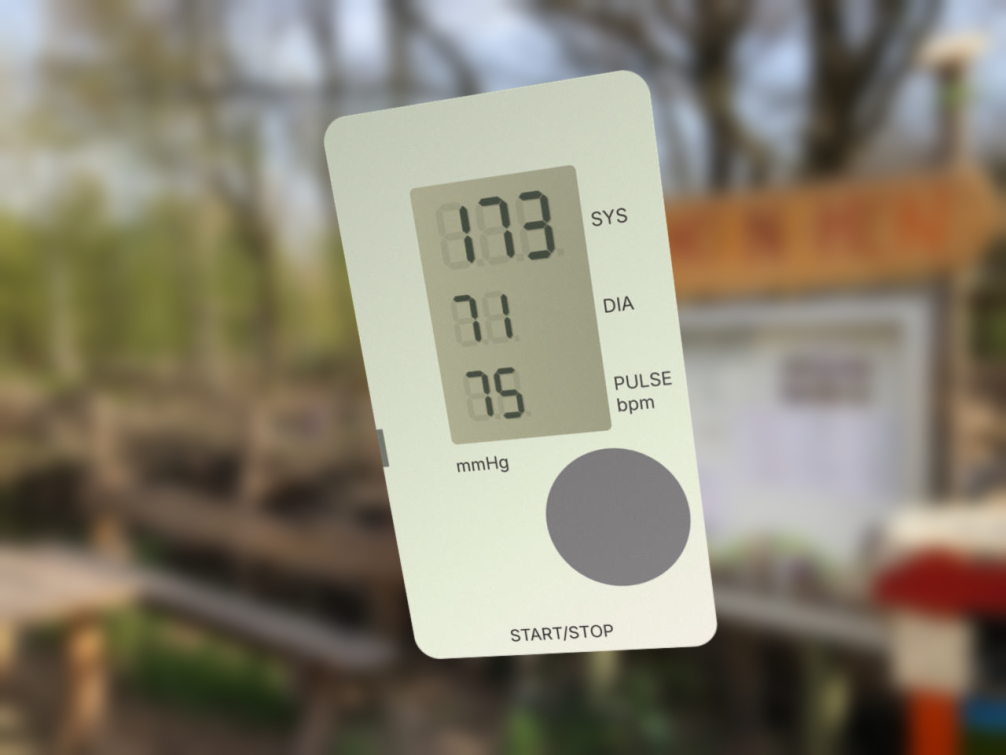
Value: 173 mmHg
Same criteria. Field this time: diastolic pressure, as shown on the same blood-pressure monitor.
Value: 71 mmHg
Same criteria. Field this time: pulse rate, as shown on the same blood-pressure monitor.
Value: 75 bpm
